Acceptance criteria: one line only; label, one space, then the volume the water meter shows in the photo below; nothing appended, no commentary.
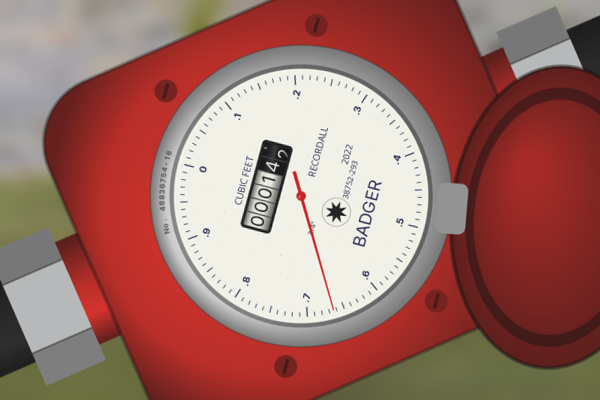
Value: 141.66 ft³
